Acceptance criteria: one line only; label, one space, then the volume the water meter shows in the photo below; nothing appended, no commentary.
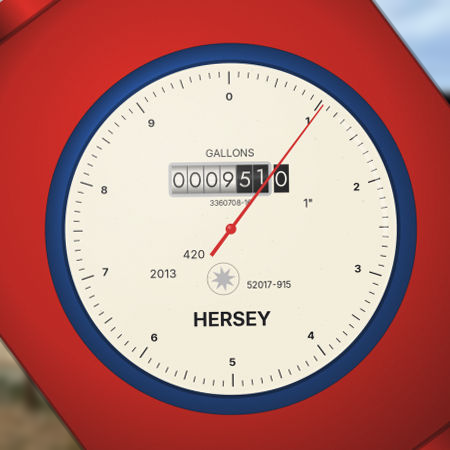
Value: 9511.0 gal
